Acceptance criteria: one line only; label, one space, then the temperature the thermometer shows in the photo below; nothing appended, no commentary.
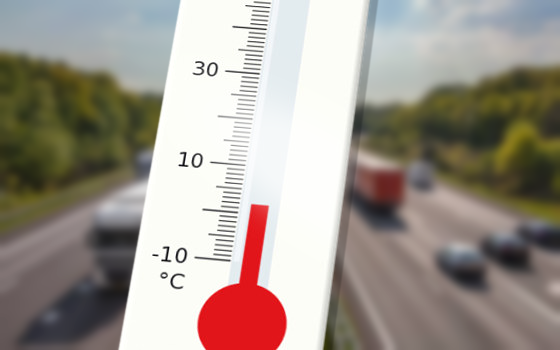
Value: 2 °C
